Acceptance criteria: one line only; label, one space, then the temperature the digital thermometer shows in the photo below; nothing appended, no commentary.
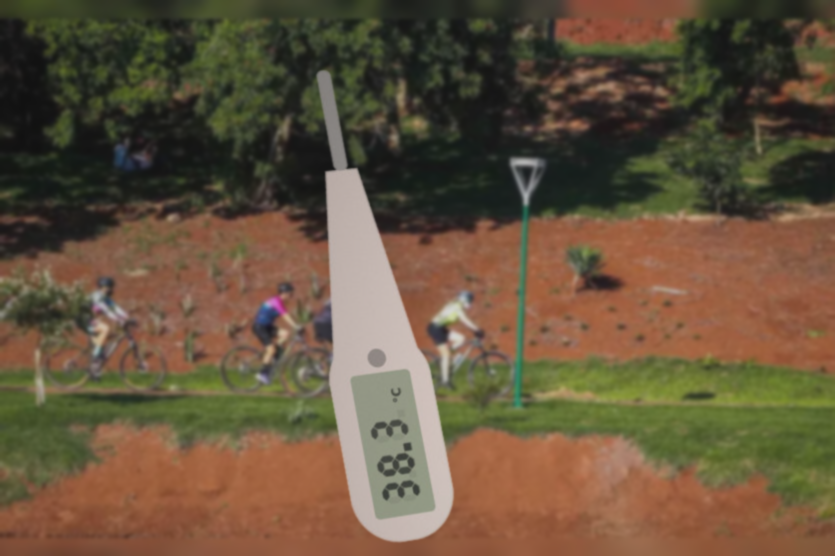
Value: 38.3 °C
